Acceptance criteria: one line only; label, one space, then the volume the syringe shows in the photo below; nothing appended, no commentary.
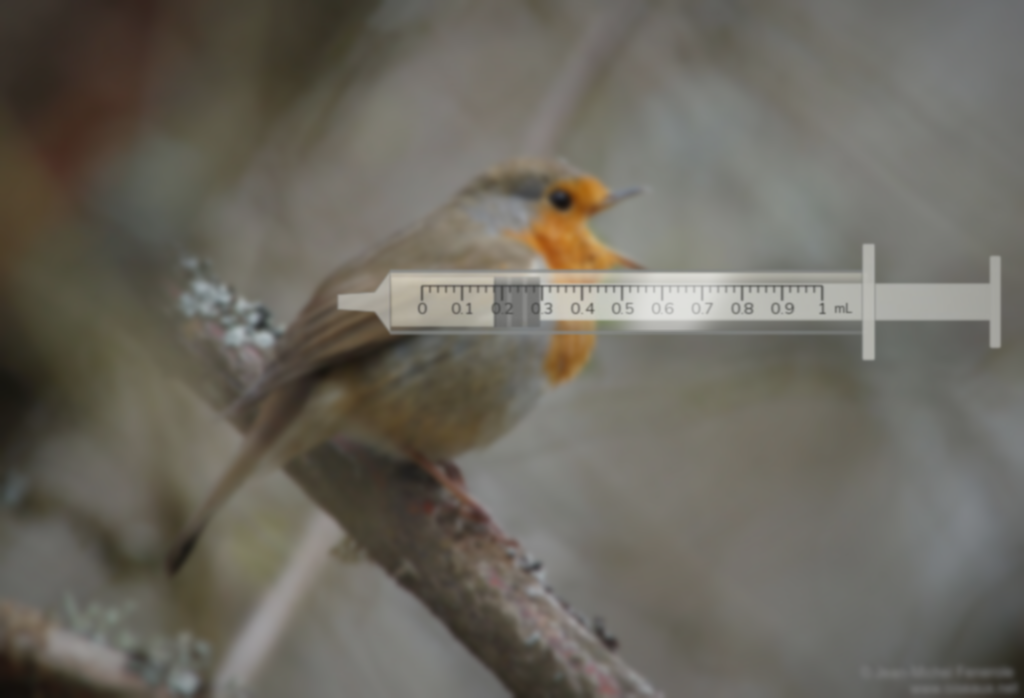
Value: 0.18 mL
